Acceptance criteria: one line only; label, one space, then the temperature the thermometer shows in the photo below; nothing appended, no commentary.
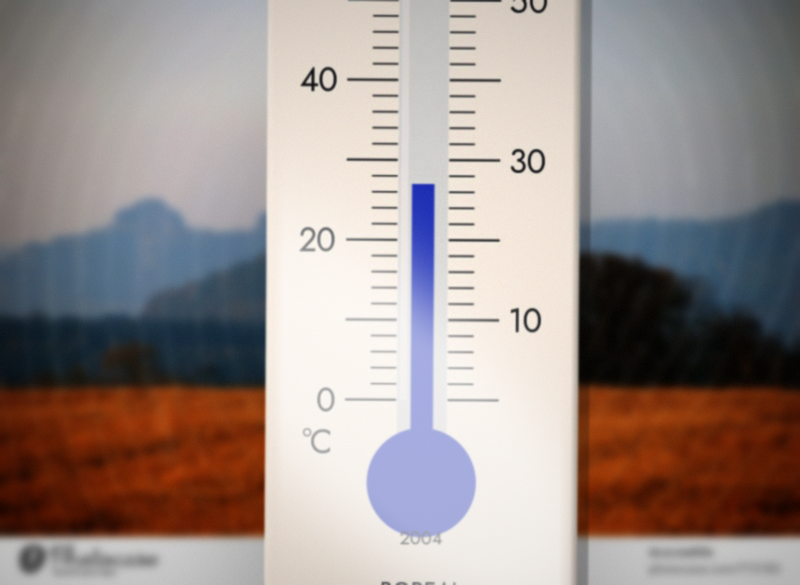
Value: 27 °C
